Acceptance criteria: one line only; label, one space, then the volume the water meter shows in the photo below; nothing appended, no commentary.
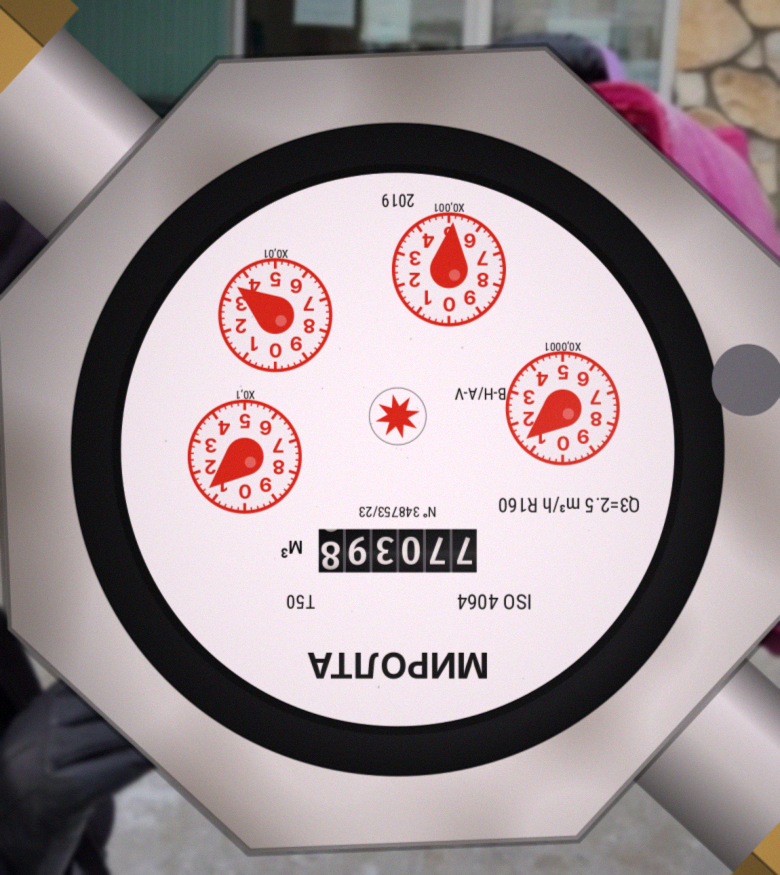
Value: 770398.1351 m³
